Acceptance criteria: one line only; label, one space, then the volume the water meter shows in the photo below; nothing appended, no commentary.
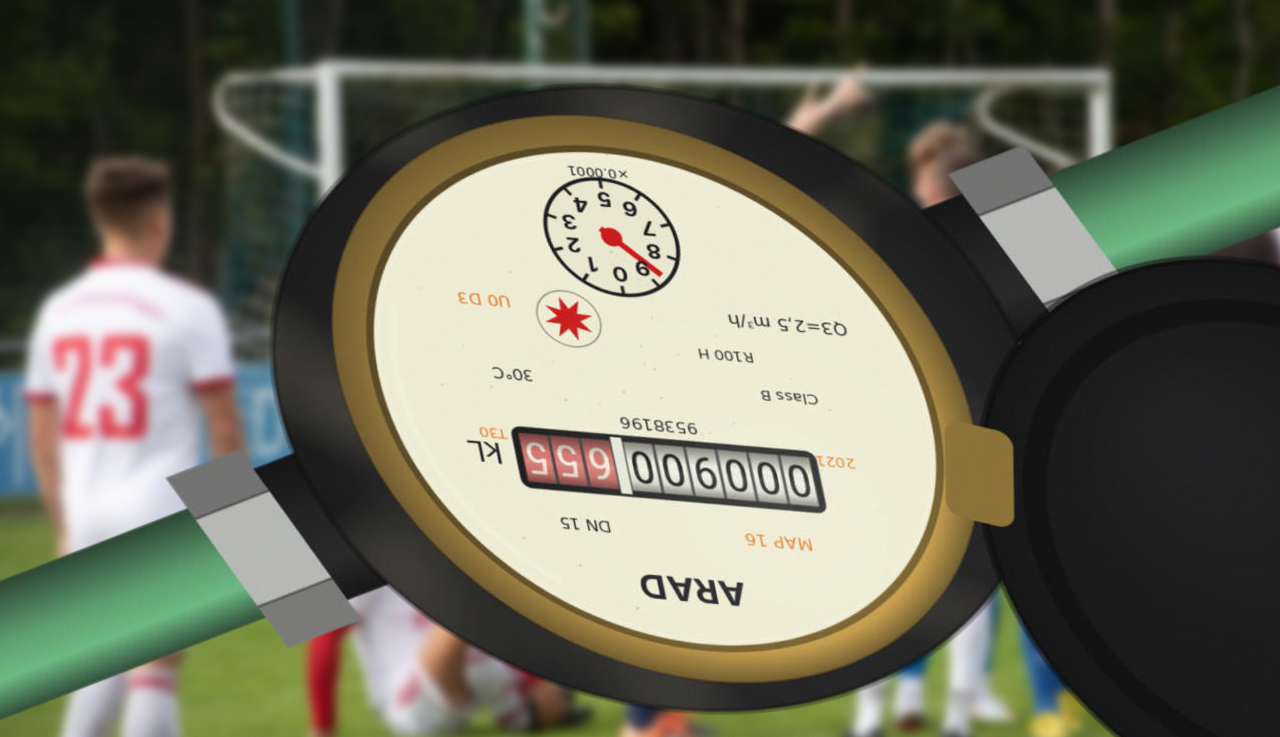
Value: 900.6558 kL
